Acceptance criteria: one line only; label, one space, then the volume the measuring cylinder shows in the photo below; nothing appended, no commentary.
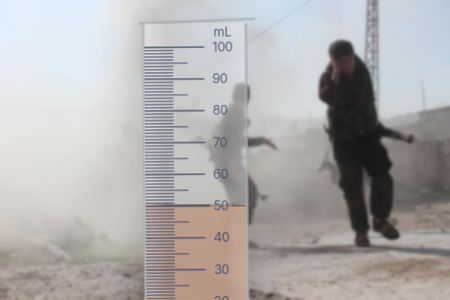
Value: 50 mL
